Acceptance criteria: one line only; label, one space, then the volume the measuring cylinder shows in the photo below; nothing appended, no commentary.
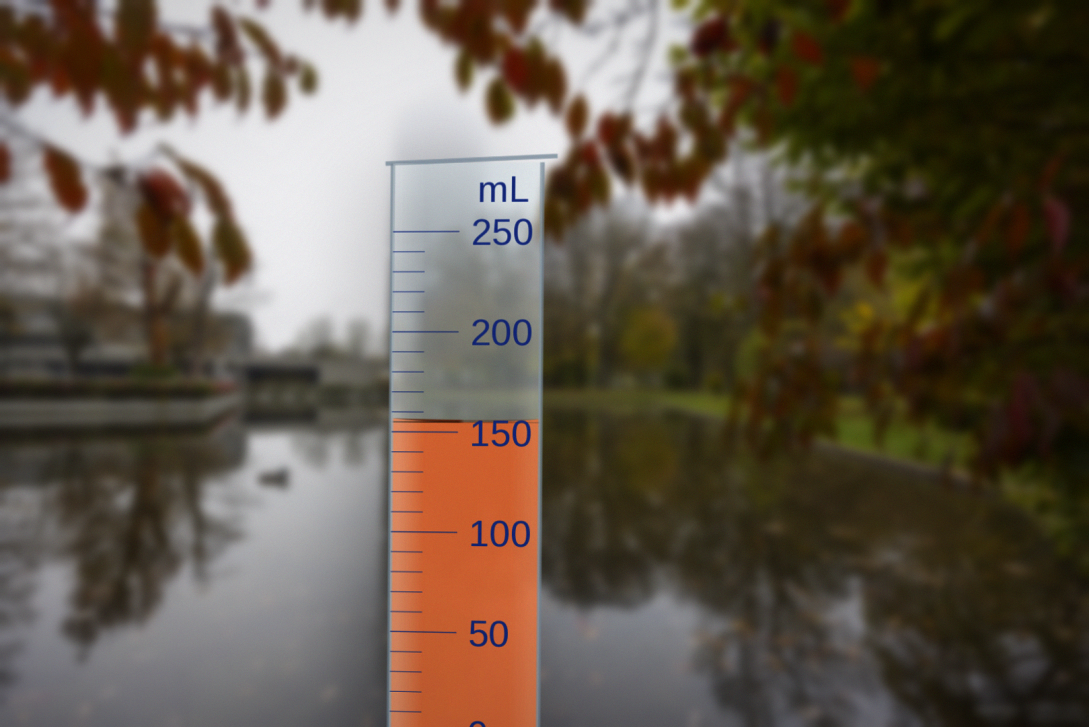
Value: 155 mL
